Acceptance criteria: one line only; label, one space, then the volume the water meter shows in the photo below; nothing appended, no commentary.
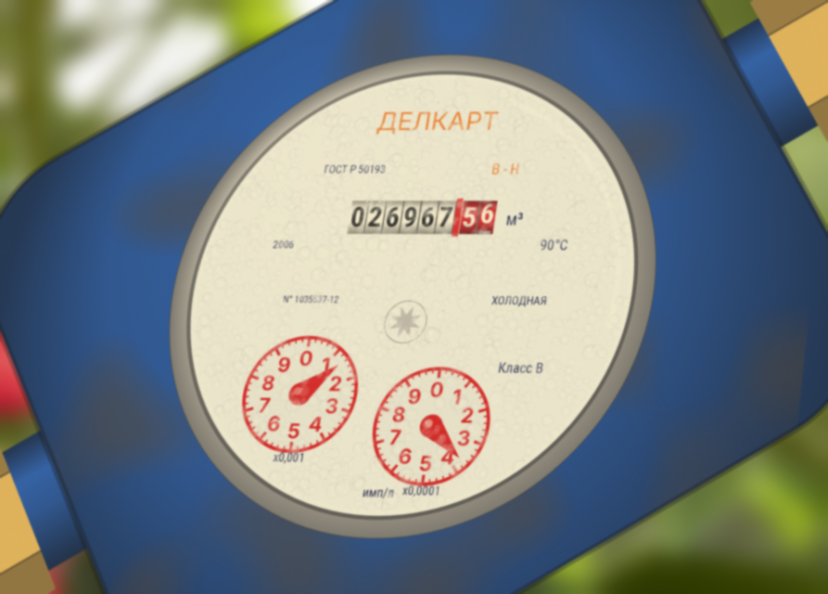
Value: 26967.5613 m³
